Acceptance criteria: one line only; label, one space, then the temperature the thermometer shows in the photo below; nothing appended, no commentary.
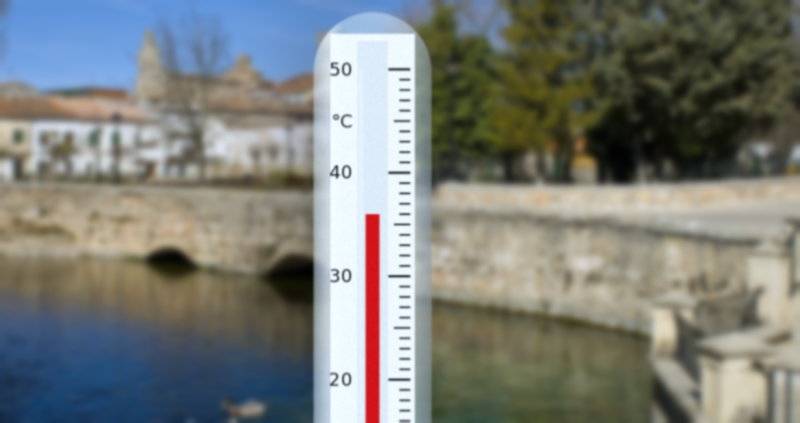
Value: 36 °C
